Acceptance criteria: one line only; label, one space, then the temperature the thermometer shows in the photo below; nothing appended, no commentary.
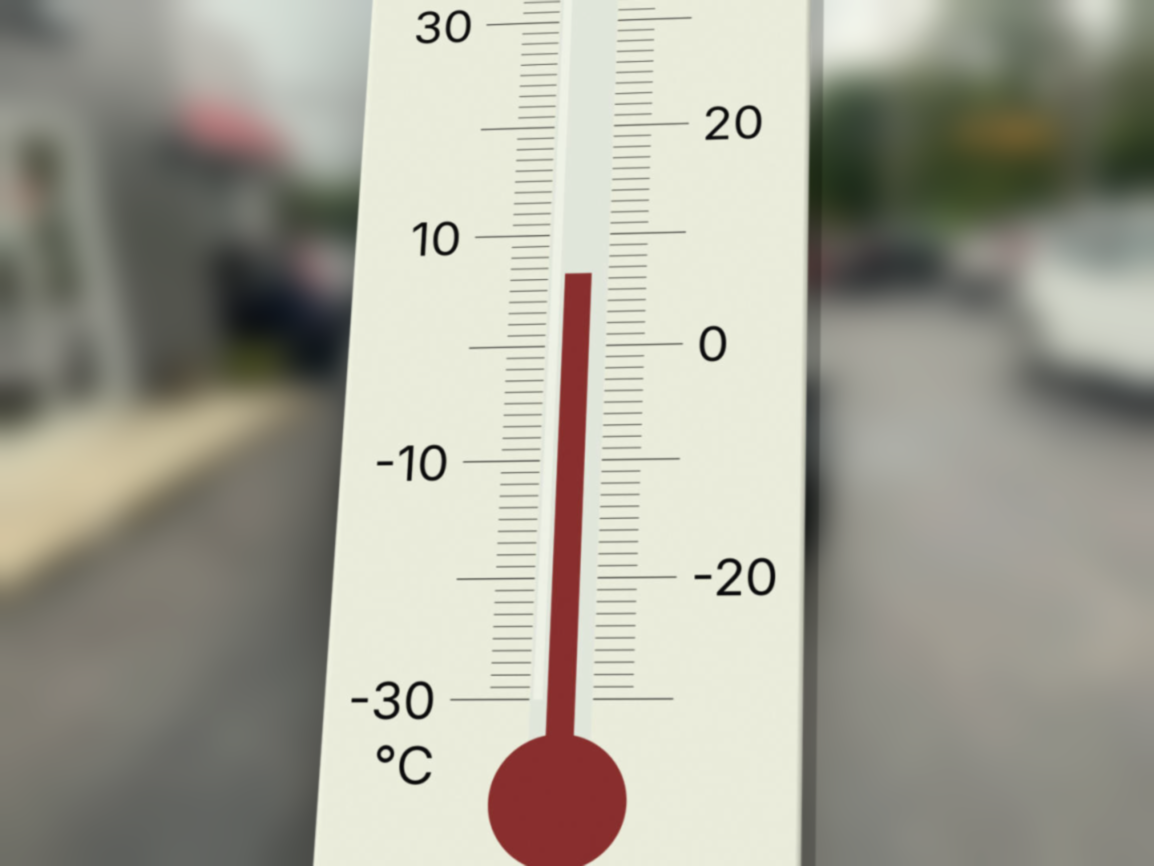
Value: 6.5 °C
